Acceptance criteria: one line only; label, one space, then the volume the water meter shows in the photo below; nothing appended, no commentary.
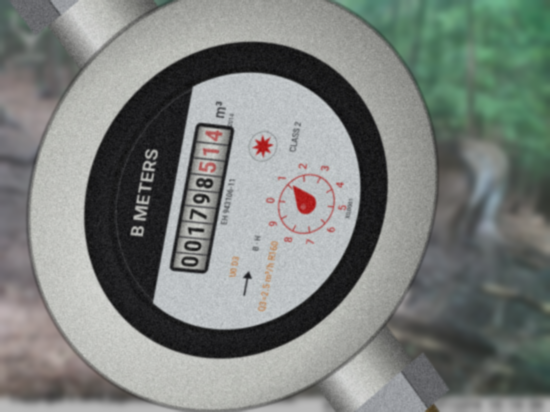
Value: 1798.5141 m³
